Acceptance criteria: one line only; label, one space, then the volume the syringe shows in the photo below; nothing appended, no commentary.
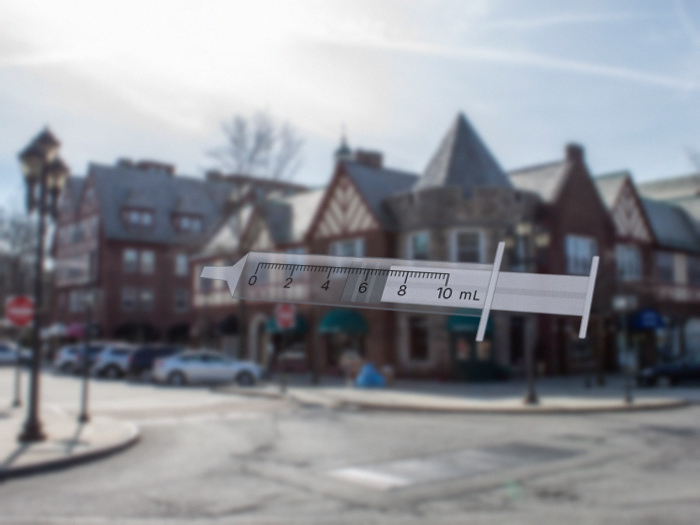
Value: 5 mL
